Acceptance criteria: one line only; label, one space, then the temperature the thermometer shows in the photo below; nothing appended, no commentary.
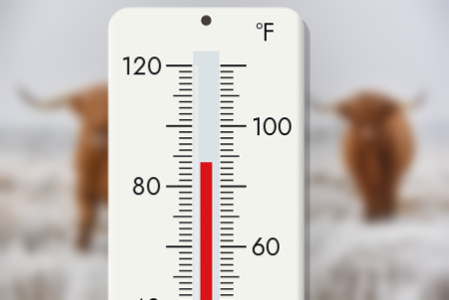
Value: 88 °F
